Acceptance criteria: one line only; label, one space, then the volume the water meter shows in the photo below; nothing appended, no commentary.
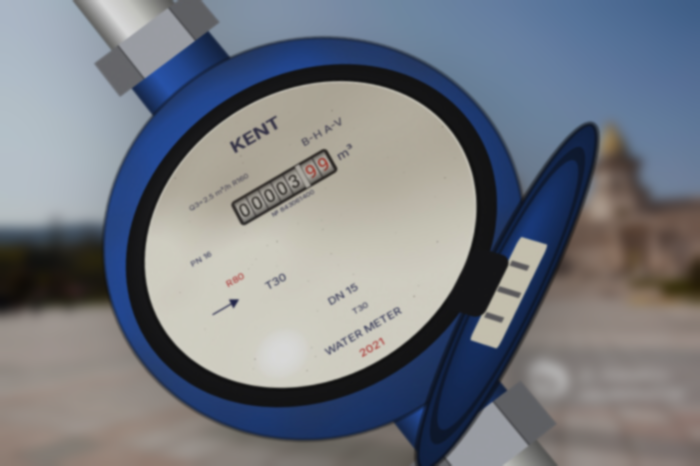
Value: 3.99 m³
